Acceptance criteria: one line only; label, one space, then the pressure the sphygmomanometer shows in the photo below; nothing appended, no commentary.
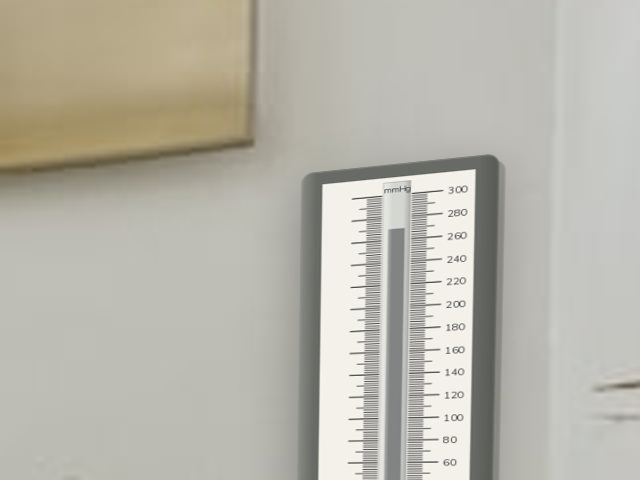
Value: 270 mmHg
